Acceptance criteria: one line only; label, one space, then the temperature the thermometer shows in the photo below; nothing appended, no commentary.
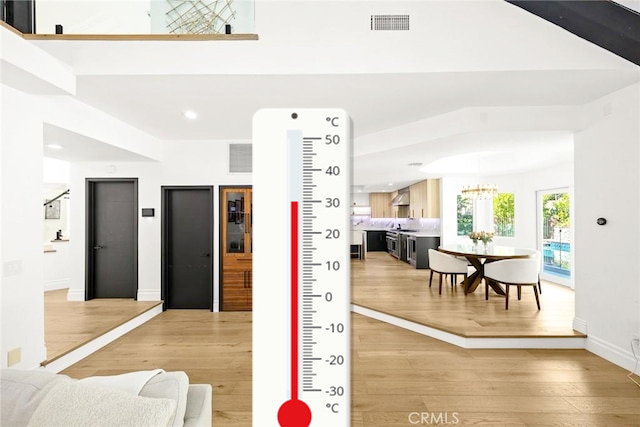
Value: 30 °C
